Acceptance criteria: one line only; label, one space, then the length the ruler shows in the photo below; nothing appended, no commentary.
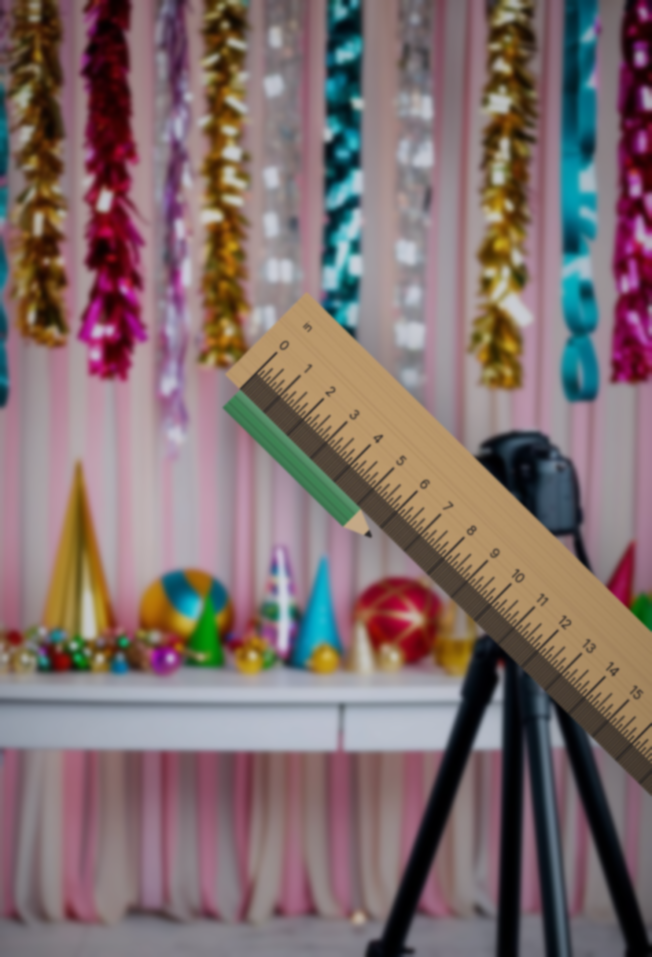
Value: 6 in
